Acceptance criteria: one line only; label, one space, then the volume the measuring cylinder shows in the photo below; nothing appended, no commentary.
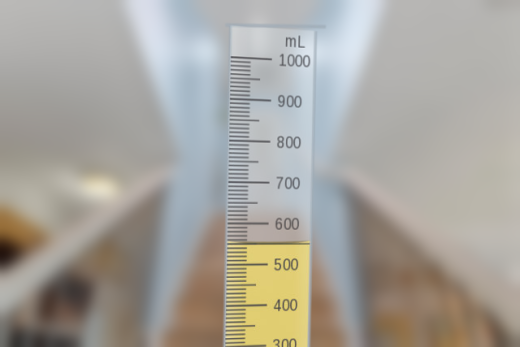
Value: 550 mL
